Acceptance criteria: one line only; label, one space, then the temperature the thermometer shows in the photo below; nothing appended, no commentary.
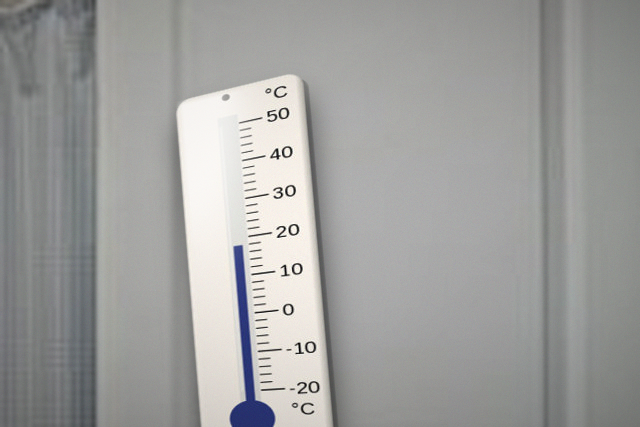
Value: 18 °C
